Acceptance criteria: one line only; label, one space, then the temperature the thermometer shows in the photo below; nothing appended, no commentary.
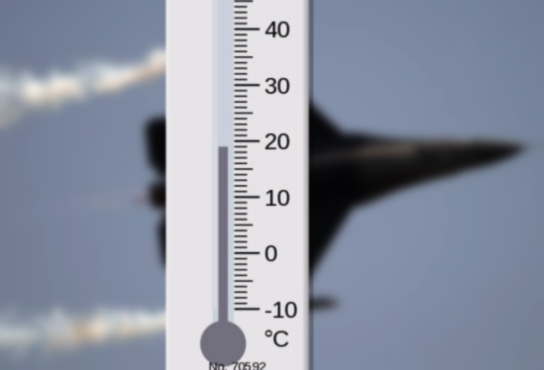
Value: 19 °C
